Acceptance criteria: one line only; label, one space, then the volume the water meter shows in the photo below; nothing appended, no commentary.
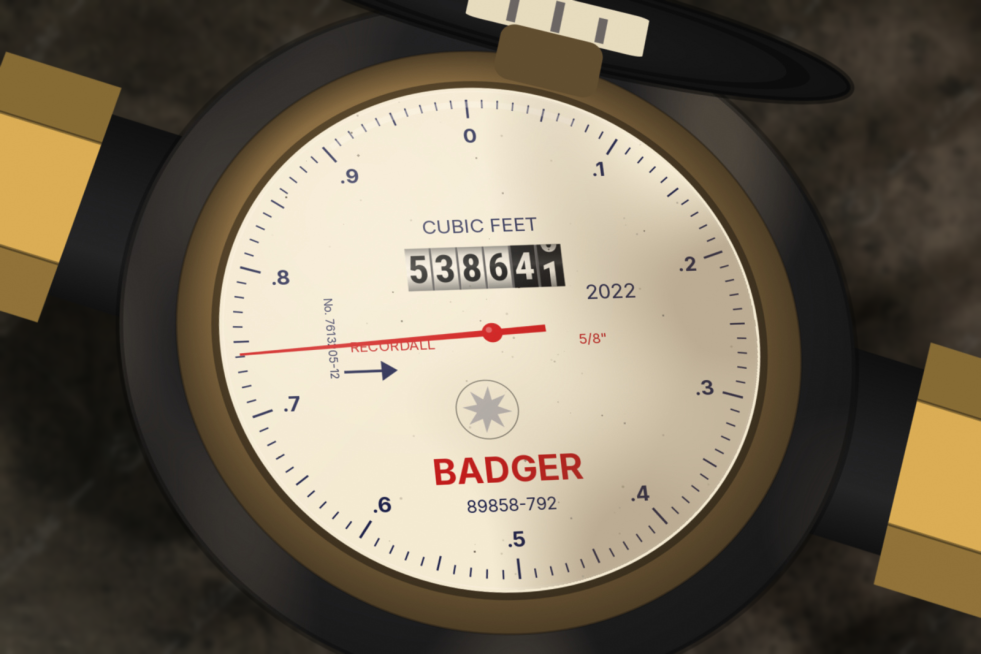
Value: 538640.74 ft³
